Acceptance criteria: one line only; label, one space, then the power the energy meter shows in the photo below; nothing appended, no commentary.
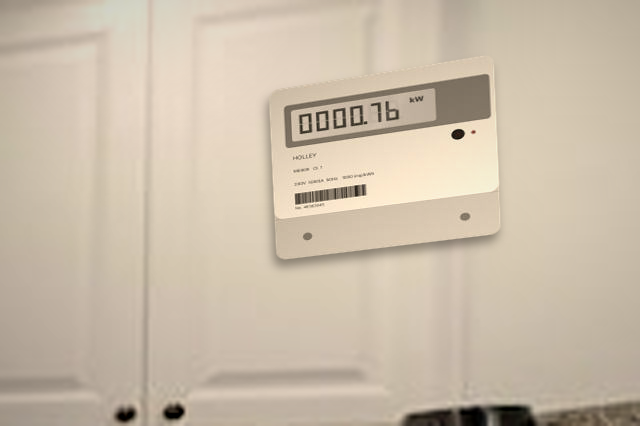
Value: 0.76 kW
